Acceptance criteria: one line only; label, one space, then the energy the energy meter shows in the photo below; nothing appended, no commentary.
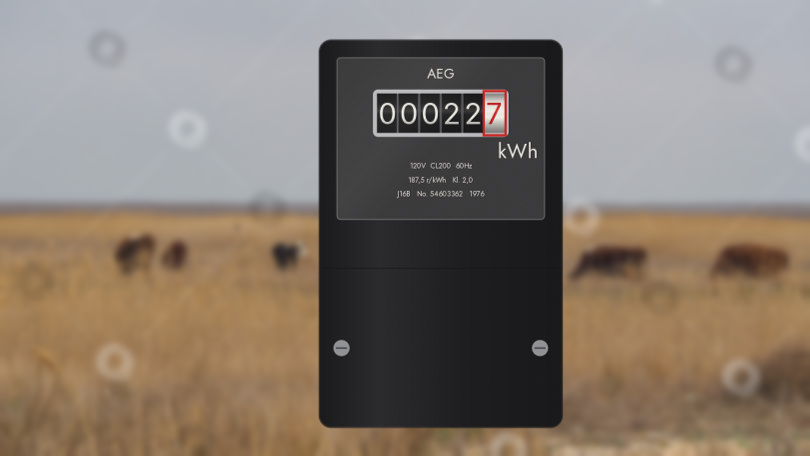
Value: 22.7 kWh
